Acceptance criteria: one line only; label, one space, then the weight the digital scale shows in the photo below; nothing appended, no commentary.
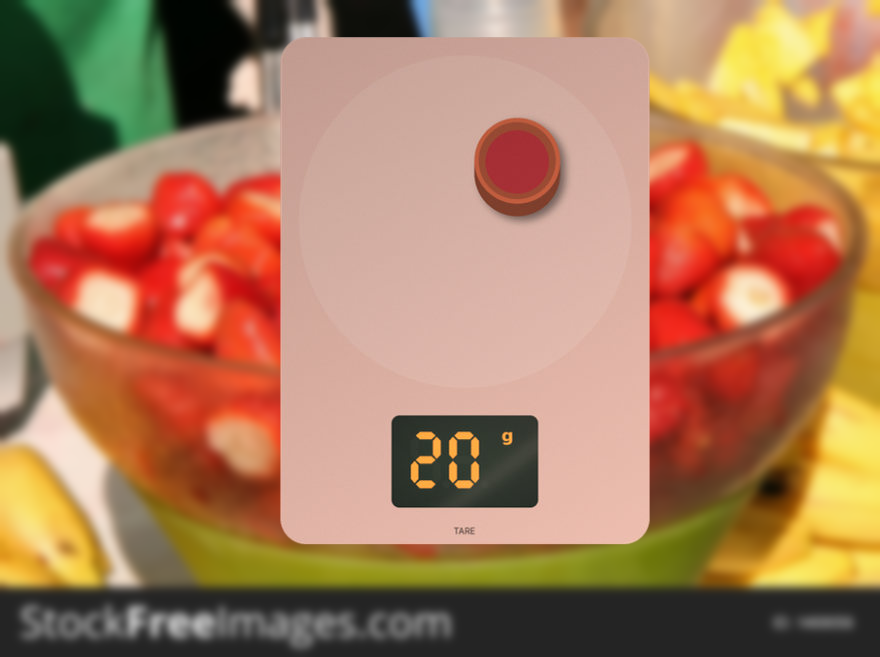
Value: 20 g
